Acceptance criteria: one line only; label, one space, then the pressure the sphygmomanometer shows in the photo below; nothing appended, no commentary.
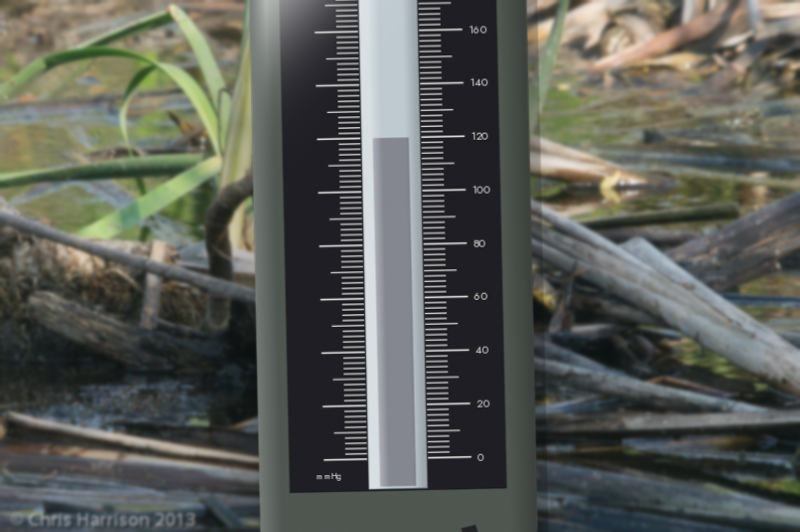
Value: 120 mmHg
